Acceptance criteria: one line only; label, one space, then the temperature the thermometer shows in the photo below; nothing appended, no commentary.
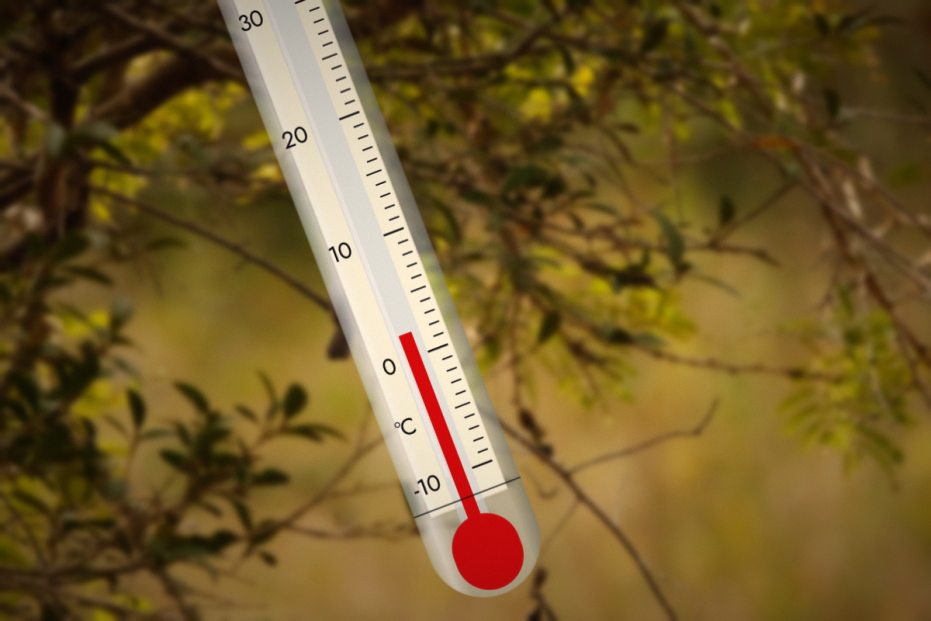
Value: 2 °C
